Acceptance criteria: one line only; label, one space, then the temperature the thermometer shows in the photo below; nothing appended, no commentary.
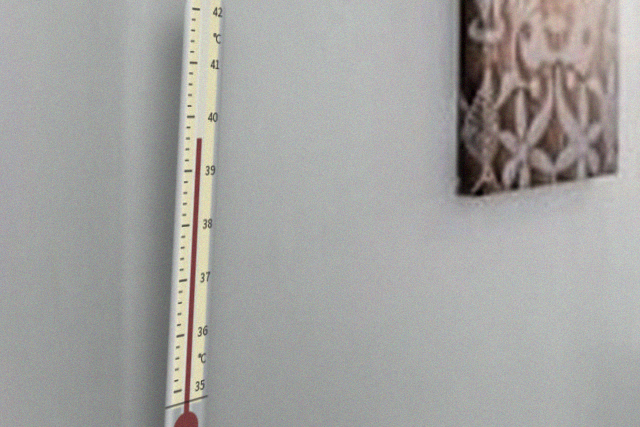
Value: 39.6 °C
